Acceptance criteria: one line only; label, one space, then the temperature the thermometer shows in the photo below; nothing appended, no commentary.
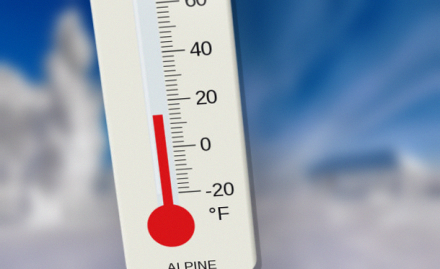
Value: 14 °F
